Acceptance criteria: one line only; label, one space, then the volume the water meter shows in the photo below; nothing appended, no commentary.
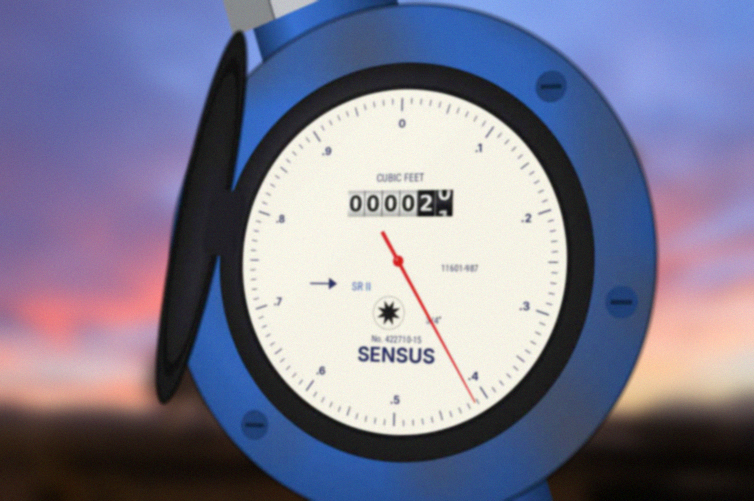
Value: 20.41 ft³
